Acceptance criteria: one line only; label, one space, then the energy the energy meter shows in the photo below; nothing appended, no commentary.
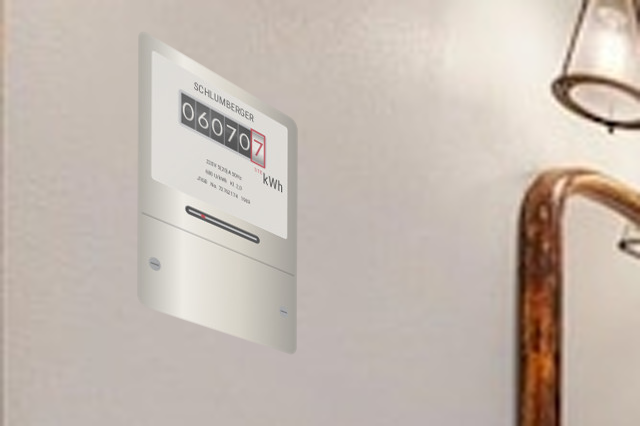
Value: 6070.7 kWh
